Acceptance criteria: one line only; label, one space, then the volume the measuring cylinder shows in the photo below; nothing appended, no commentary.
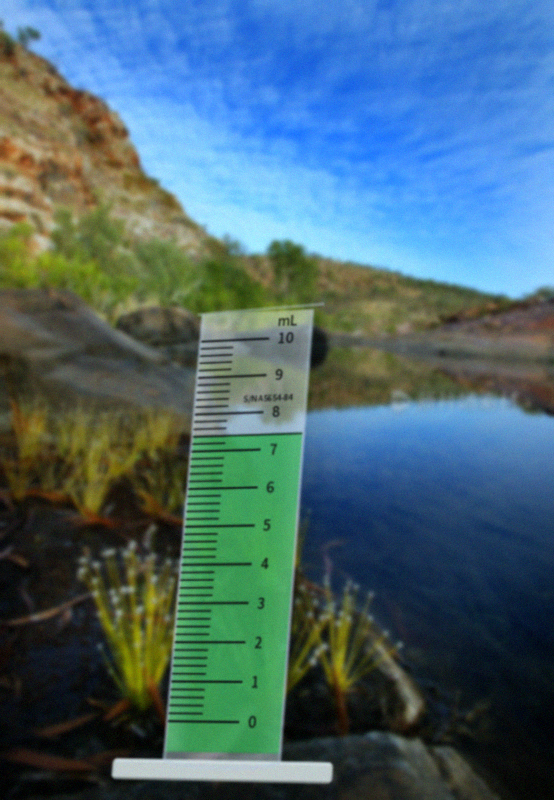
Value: 7.4 mL
